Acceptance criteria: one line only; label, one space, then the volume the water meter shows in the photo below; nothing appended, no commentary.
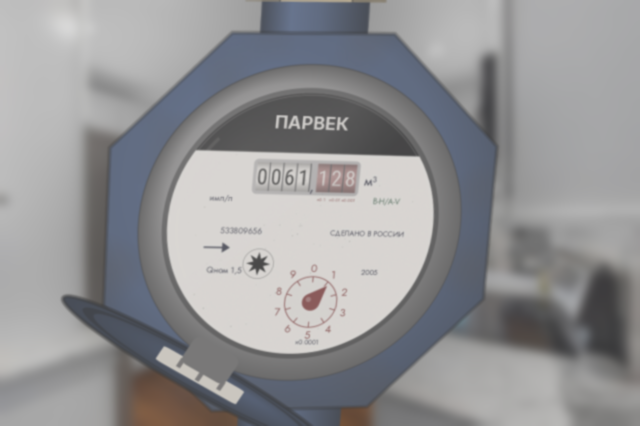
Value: 61.1281 m³
